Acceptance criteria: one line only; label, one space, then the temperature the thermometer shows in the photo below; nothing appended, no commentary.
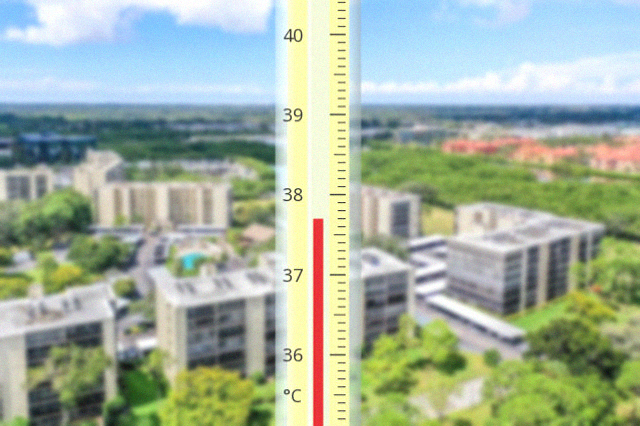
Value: 37.7 °C
